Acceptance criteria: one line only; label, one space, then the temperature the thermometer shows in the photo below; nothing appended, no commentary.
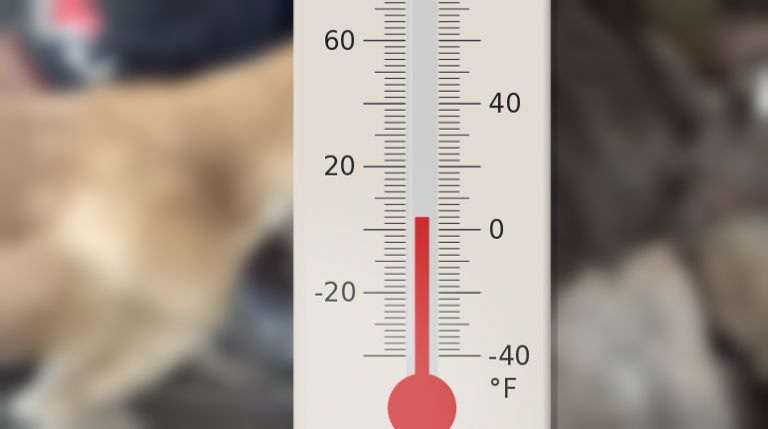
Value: 4 °F
